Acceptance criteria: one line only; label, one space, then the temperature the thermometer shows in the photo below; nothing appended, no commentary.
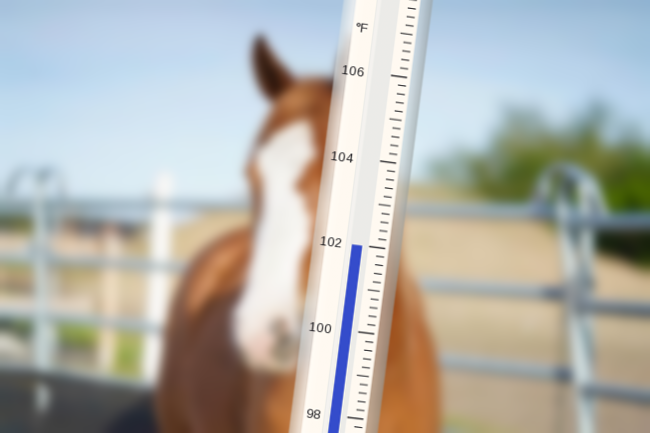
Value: 102 °F
